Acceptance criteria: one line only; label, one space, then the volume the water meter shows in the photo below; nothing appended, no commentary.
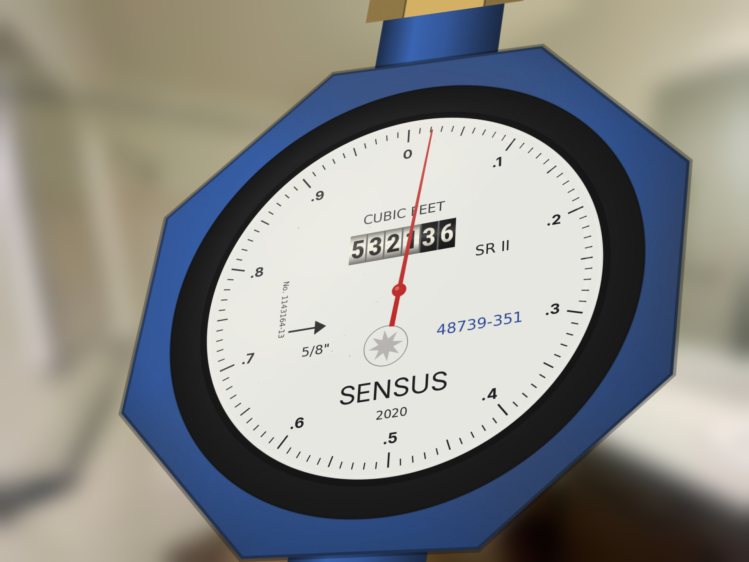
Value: 532136.02 ft³
